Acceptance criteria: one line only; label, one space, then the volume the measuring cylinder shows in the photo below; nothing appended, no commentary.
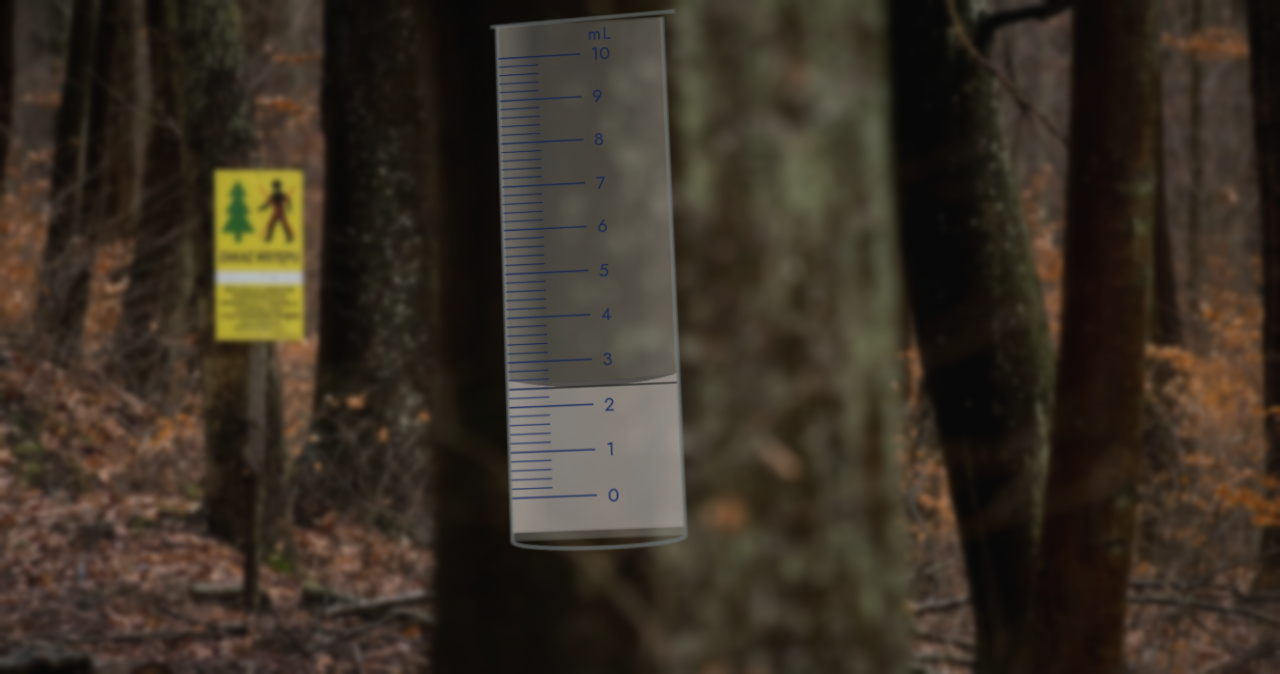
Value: 2.4 mL
